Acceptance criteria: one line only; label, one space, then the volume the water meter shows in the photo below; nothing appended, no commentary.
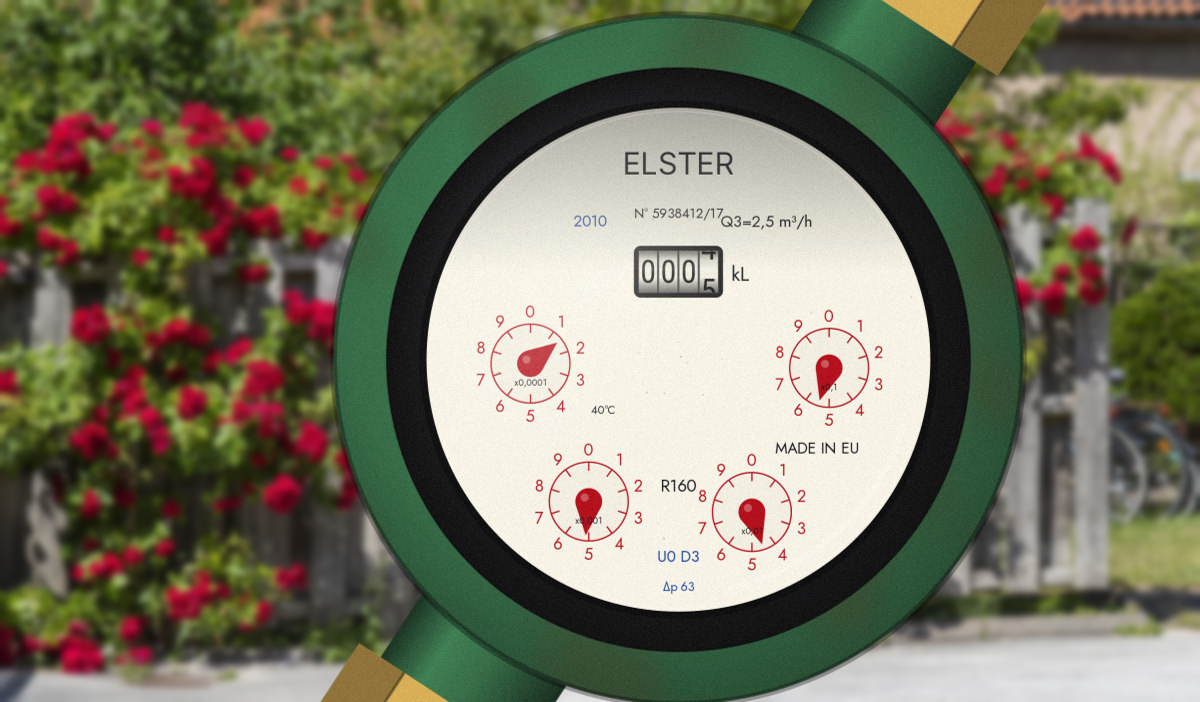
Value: 4.5451 kL
